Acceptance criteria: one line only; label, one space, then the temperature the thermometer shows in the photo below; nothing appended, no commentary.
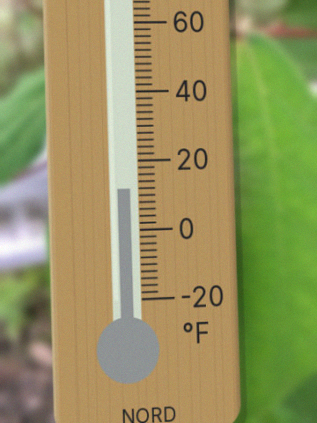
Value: 12 °F
